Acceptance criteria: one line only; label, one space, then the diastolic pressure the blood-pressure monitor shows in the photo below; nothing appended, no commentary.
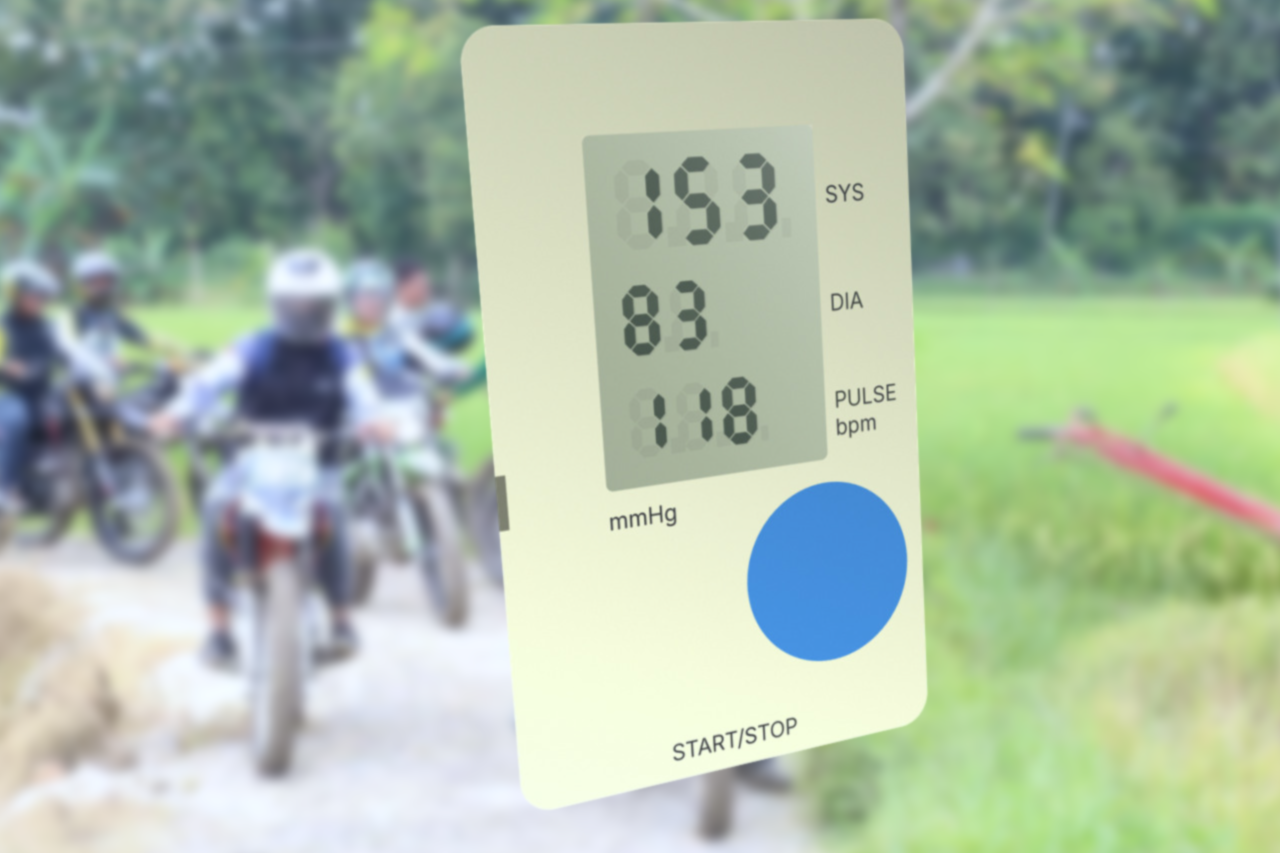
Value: 83 mmHg
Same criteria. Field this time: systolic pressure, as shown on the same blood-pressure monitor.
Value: 153 mmHg
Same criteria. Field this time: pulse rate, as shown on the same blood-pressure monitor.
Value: 118 bpm
